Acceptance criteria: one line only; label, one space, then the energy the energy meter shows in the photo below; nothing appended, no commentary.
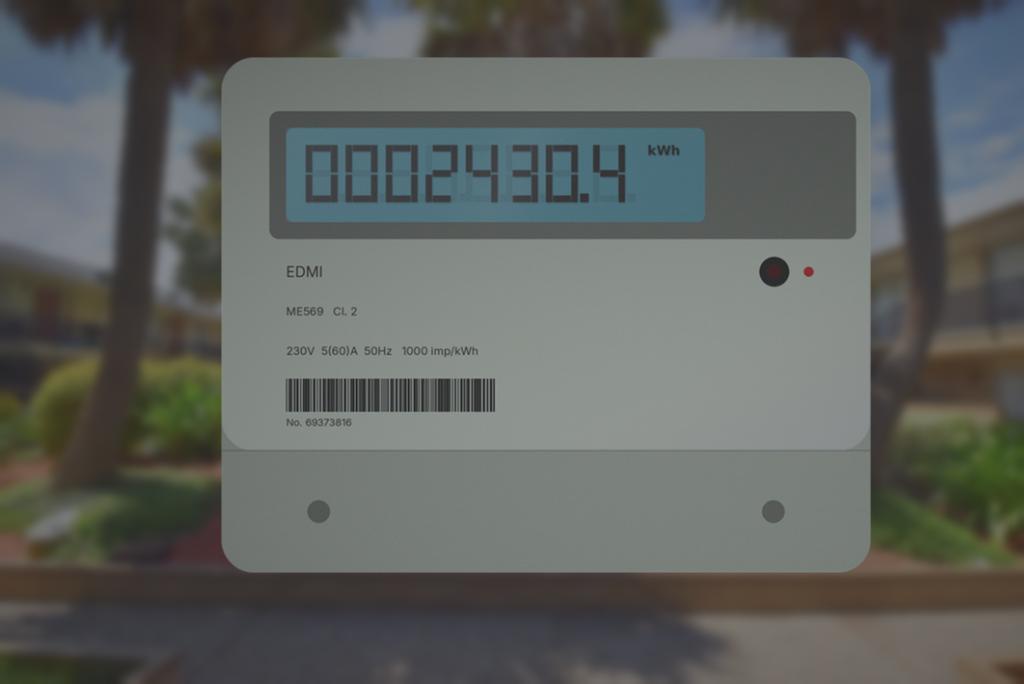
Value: 2430.4 kWh
